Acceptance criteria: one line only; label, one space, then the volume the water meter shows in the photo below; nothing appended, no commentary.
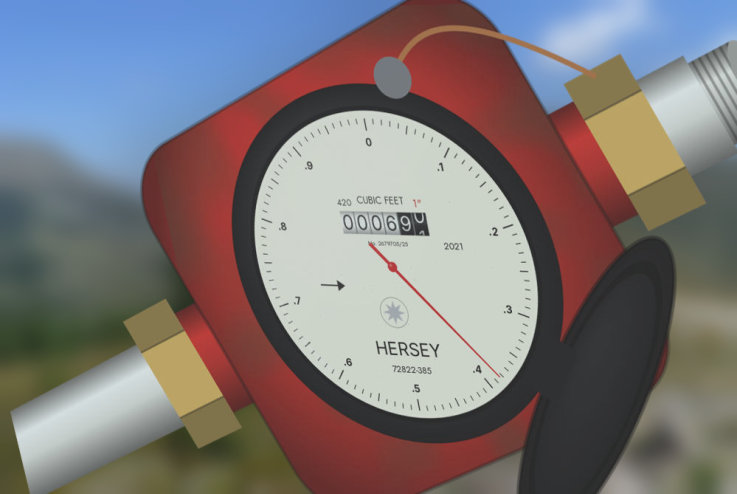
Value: 690.38 ft³
